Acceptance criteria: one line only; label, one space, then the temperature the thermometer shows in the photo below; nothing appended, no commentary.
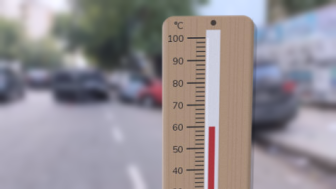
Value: 60 °C
